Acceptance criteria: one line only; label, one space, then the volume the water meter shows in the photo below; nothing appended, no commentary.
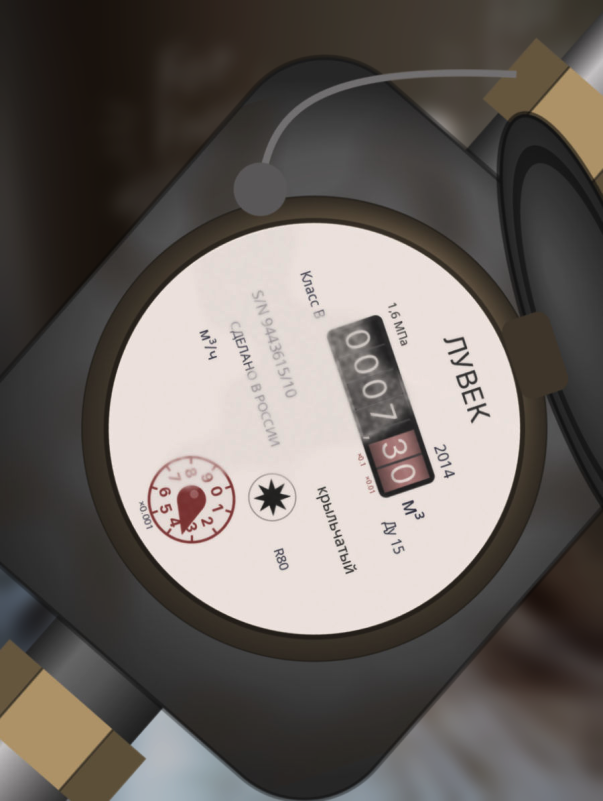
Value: 7.303 m³
